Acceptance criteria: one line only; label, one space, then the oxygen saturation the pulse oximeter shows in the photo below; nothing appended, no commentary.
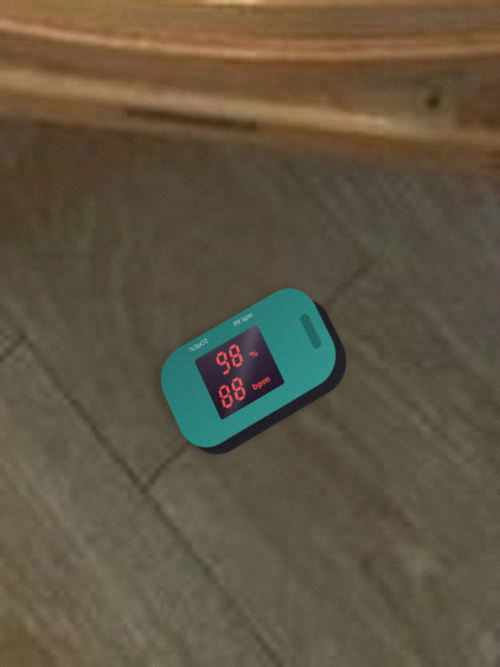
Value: 98 %
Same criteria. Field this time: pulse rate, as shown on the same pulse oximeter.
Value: 88 bpm
